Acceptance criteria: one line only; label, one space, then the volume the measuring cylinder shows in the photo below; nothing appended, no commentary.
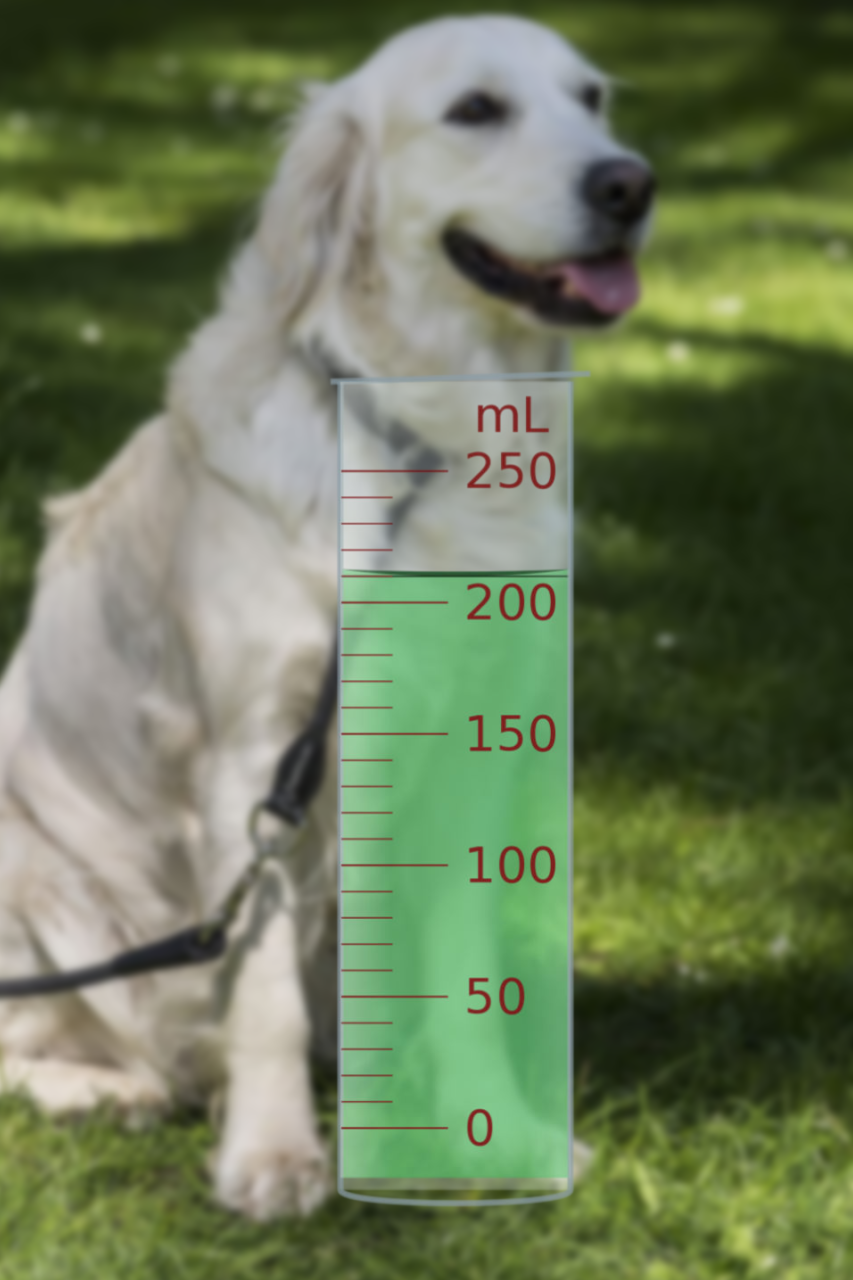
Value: 210 mL
